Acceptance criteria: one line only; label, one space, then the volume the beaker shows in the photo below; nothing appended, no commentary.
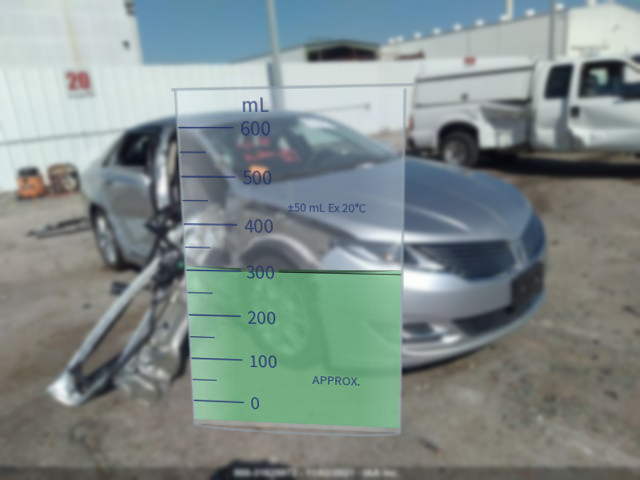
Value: 300 mL
